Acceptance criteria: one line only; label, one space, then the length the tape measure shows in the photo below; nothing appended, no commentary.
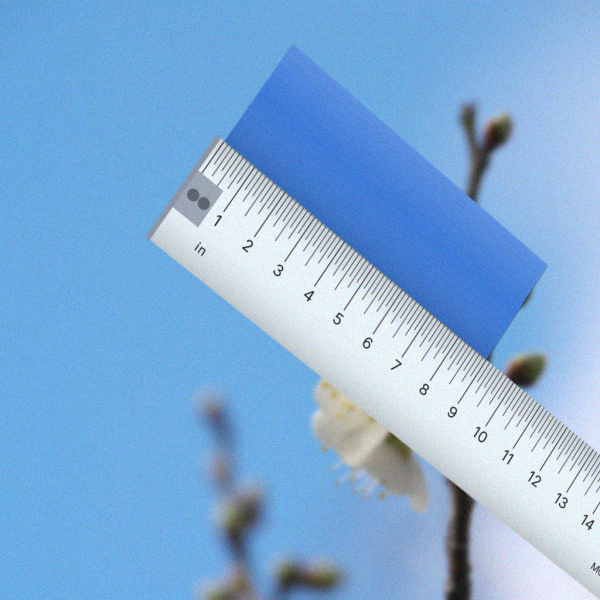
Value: 9 in
